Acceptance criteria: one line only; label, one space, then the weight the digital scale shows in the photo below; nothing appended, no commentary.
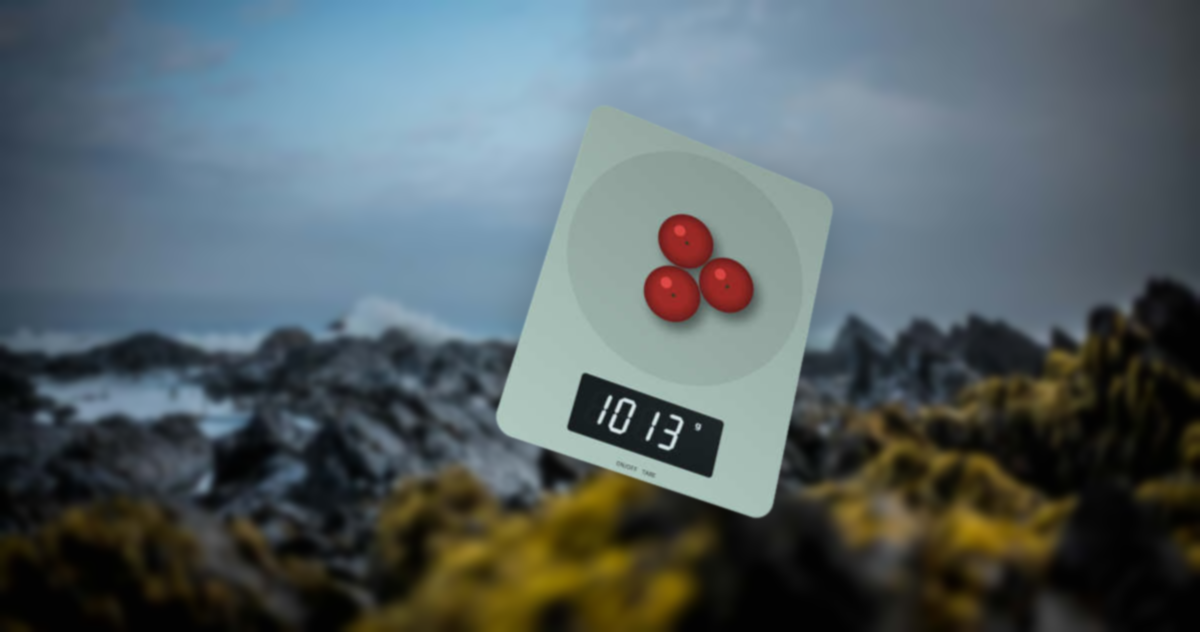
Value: 1013 g
